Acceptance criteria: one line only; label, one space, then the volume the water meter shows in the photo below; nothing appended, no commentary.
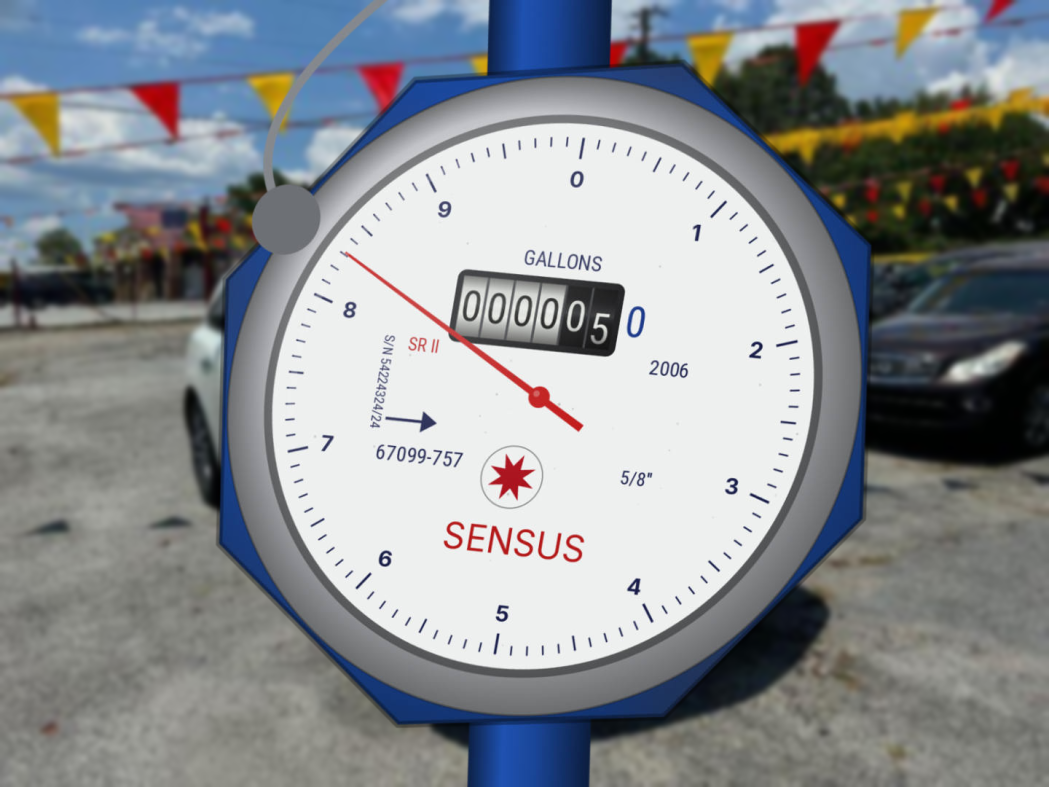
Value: 48.3 gal
